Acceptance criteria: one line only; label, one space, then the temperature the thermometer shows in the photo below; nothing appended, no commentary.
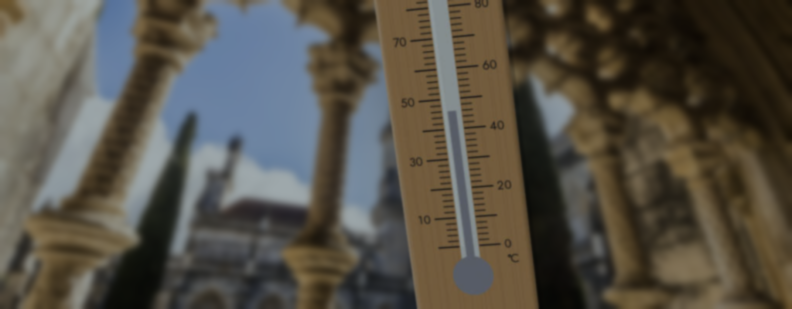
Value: 46 °C
